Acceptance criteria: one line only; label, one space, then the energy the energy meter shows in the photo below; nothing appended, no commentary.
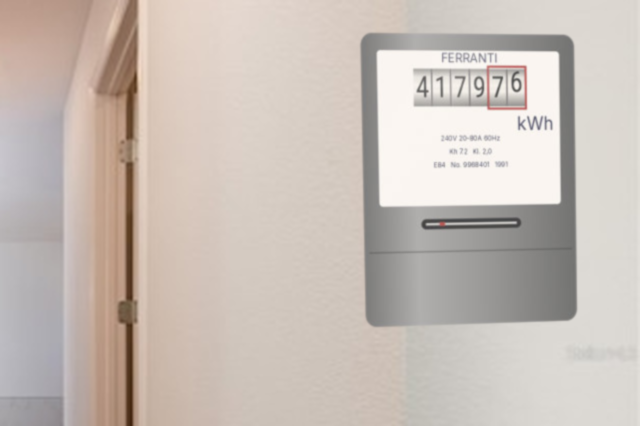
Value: 4179.76 kWh
